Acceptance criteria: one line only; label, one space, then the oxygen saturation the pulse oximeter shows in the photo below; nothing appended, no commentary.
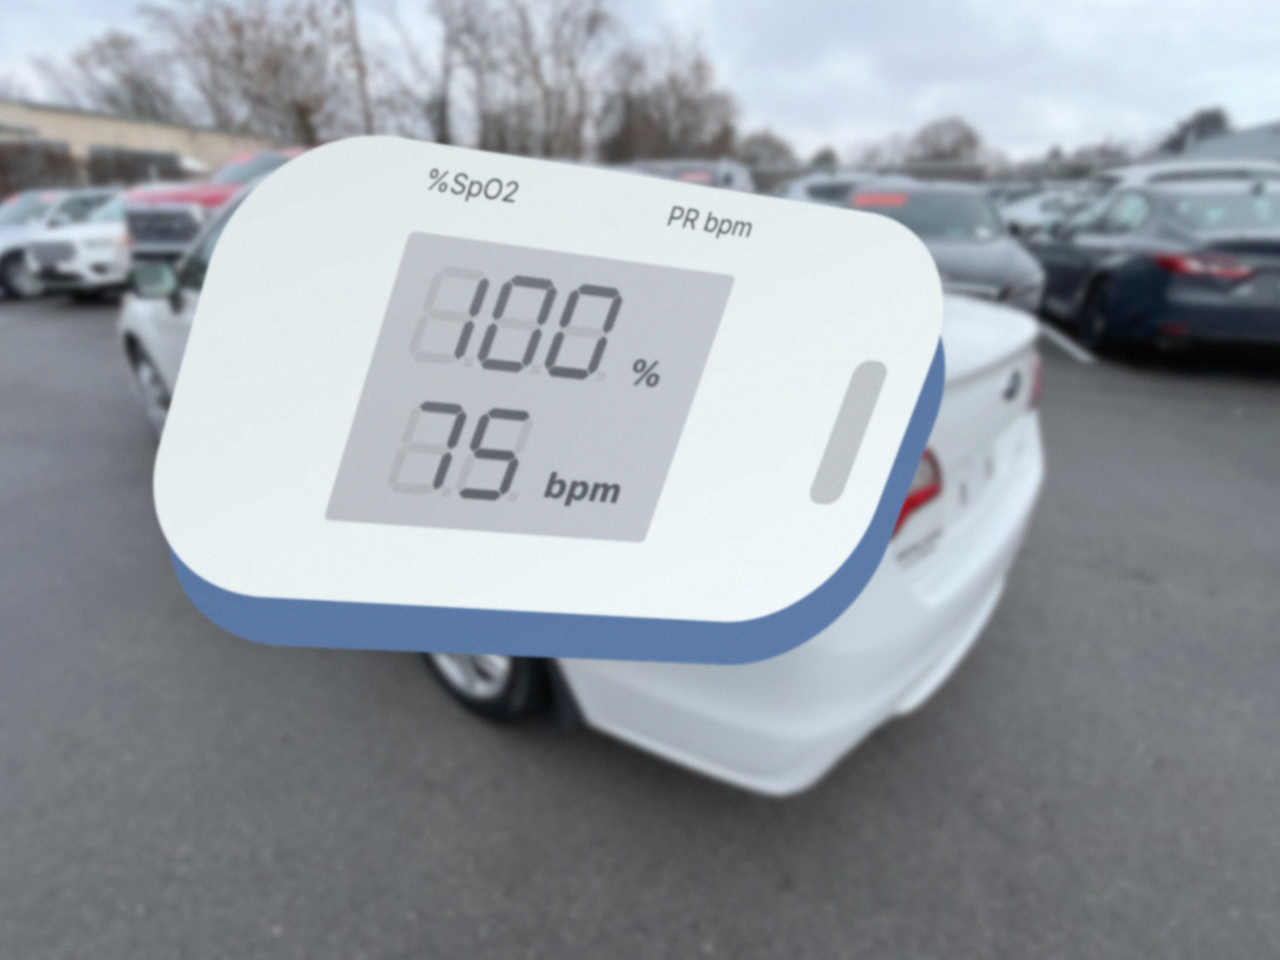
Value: 100 %
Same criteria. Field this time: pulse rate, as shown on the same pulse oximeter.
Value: 75 bpm
